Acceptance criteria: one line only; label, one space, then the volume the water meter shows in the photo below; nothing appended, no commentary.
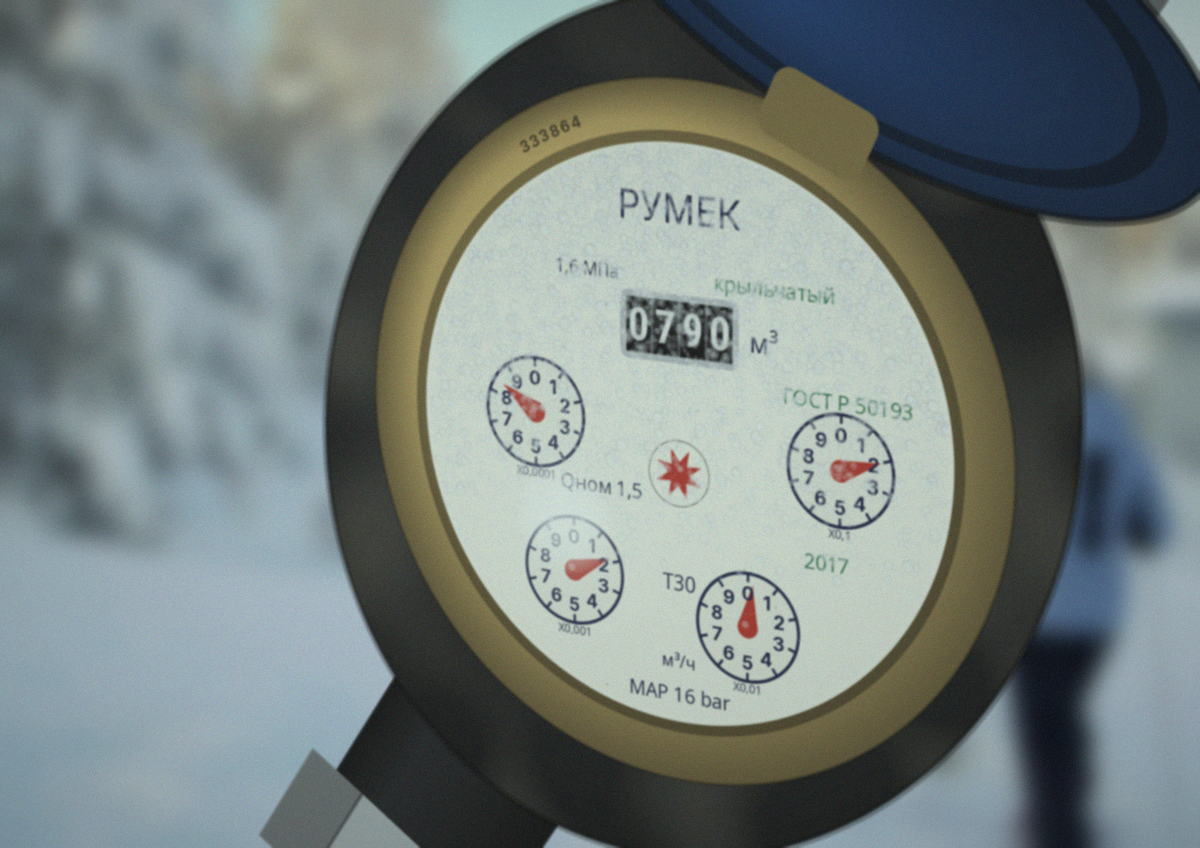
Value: 790.2018 m³
